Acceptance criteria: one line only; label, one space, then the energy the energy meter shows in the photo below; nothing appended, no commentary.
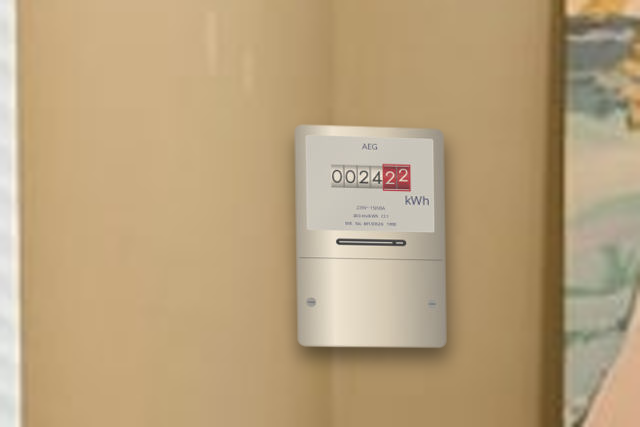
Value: 24.22 kWh
